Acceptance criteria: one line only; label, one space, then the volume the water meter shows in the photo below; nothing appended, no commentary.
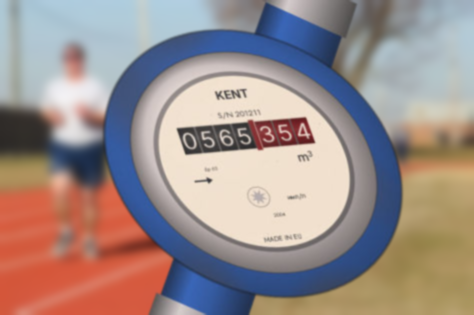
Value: 565.354 m³
